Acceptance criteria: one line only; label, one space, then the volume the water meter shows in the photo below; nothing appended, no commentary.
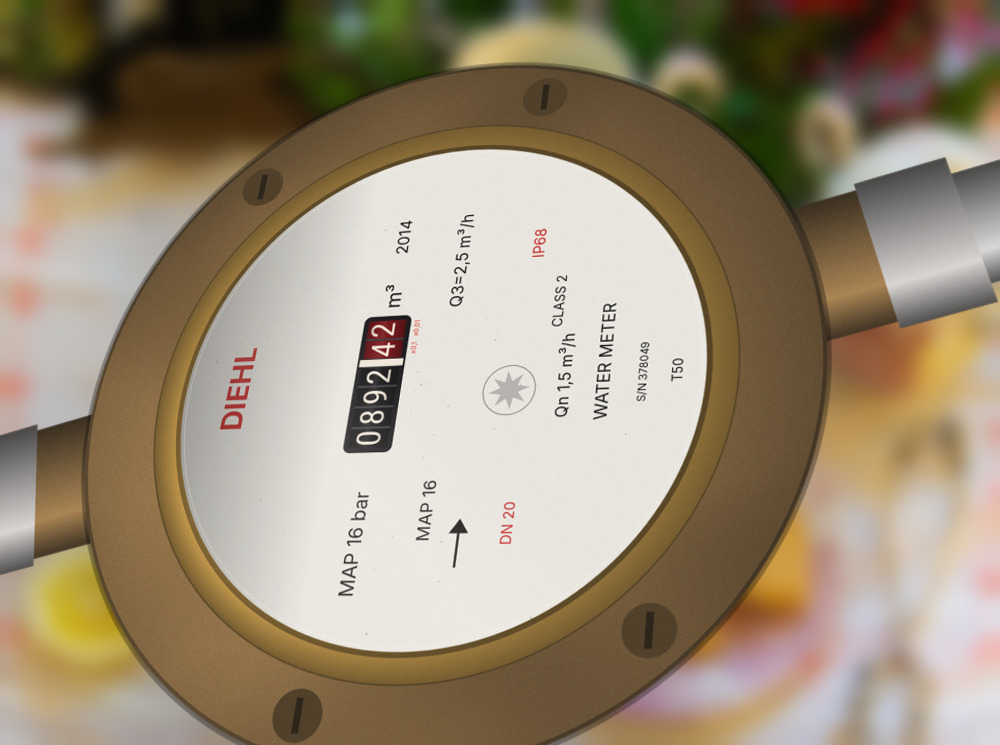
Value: 892.42 m³
